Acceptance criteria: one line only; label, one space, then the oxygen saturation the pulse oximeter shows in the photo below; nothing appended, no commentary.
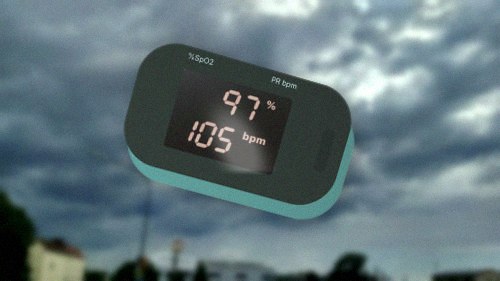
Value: 97 %
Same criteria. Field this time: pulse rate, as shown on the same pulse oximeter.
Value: 105 bpm
